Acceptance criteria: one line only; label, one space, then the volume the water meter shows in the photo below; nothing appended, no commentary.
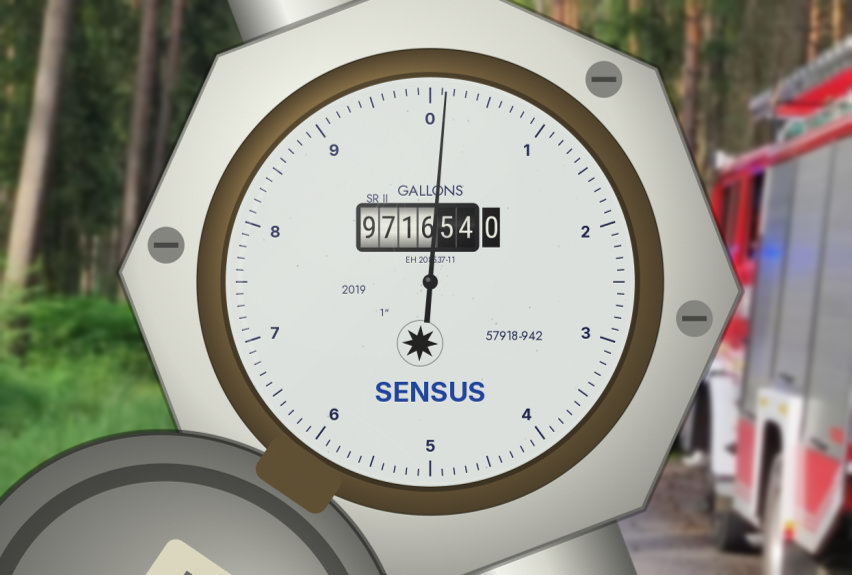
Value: 9716540.1 gal
